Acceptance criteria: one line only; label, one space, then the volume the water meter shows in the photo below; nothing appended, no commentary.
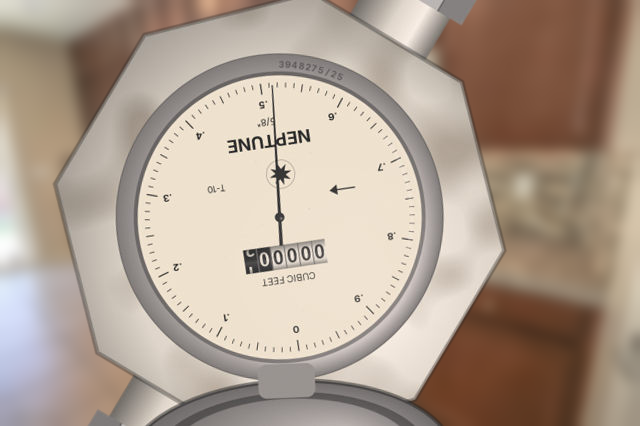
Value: 1.51 ft³
